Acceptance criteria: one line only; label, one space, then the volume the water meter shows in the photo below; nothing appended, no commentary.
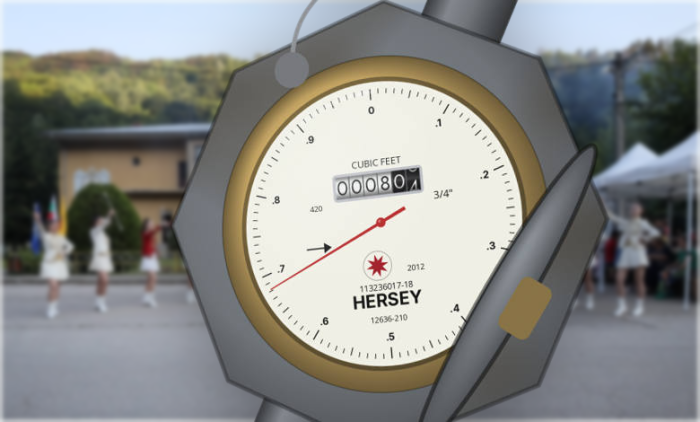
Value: 803.68 ft³
